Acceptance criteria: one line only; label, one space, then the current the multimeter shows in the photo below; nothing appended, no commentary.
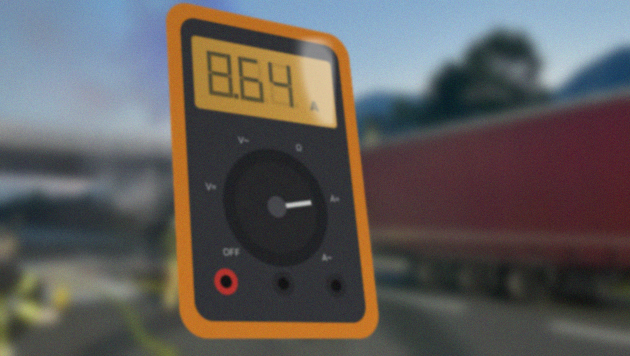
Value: 8.64 A
